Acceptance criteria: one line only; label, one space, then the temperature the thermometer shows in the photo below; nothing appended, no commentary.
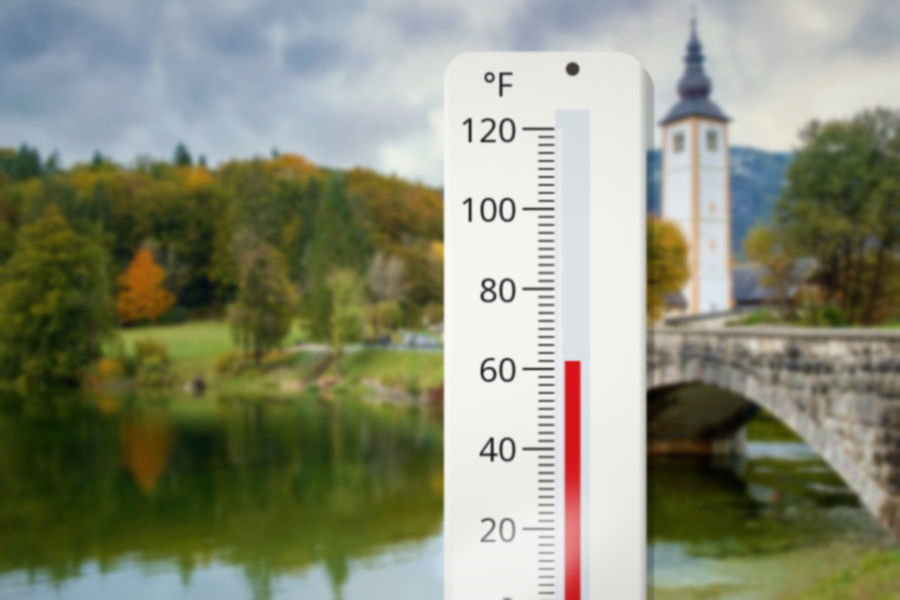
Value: 62 °F
